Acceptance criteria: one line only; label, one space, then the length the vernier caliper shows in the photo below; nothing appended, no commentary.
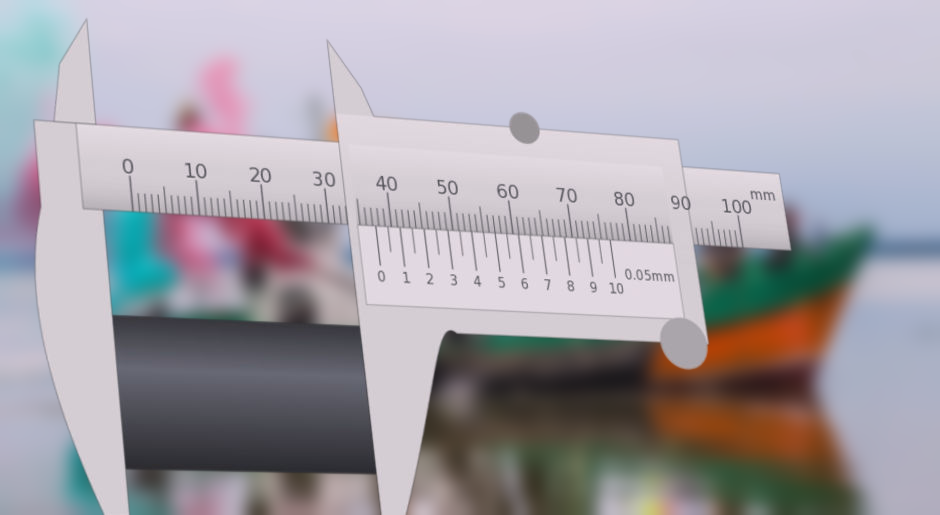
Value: 37.5 mm
